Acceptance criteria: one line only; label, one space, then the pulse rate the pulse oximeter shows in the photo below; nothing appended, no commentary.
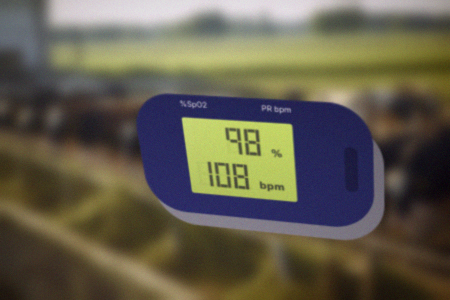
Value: 108 bpm
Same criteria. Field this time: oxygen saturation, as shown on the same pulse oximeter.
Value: 98 %
